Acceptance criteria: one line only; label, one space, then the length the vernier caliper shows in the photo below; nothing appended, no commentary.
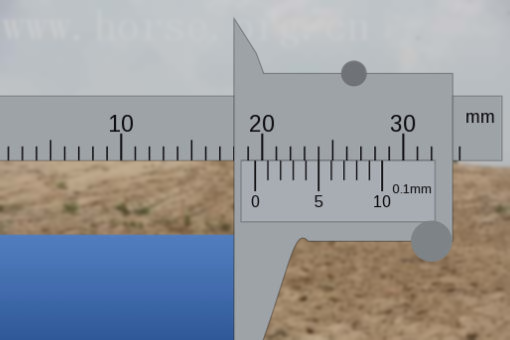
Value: 19.5 mm
